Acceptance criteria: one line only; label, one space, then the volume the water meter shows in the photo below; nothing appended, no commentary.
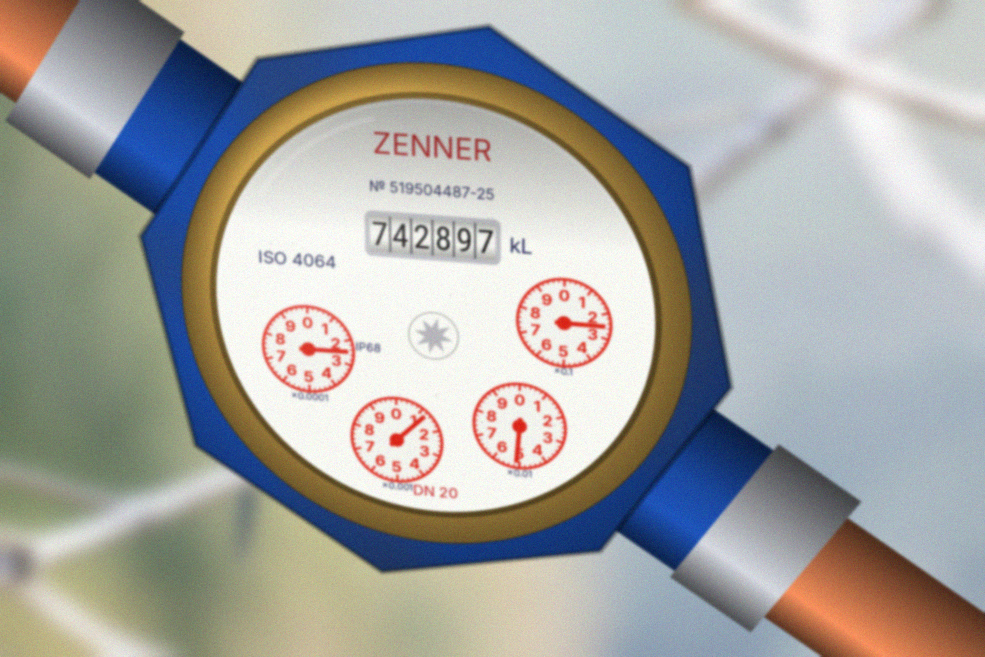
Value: 742897.2512 kL
